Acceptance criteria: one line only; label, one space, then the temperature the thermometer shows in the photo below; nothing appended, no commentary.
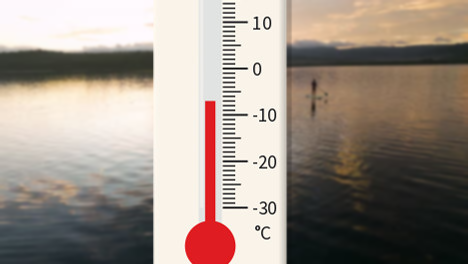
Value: -7 °C
